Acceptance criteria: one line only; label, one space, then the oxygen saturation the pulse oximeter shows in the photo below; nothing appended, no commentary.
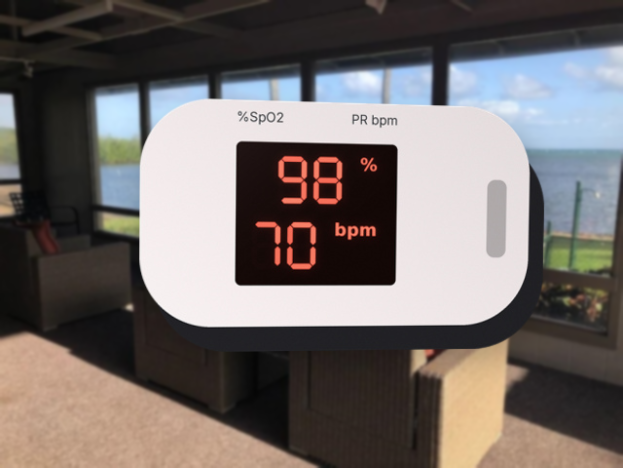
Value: 98 %
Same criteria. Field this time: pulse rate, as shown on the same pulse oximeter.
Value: 70 bpm
